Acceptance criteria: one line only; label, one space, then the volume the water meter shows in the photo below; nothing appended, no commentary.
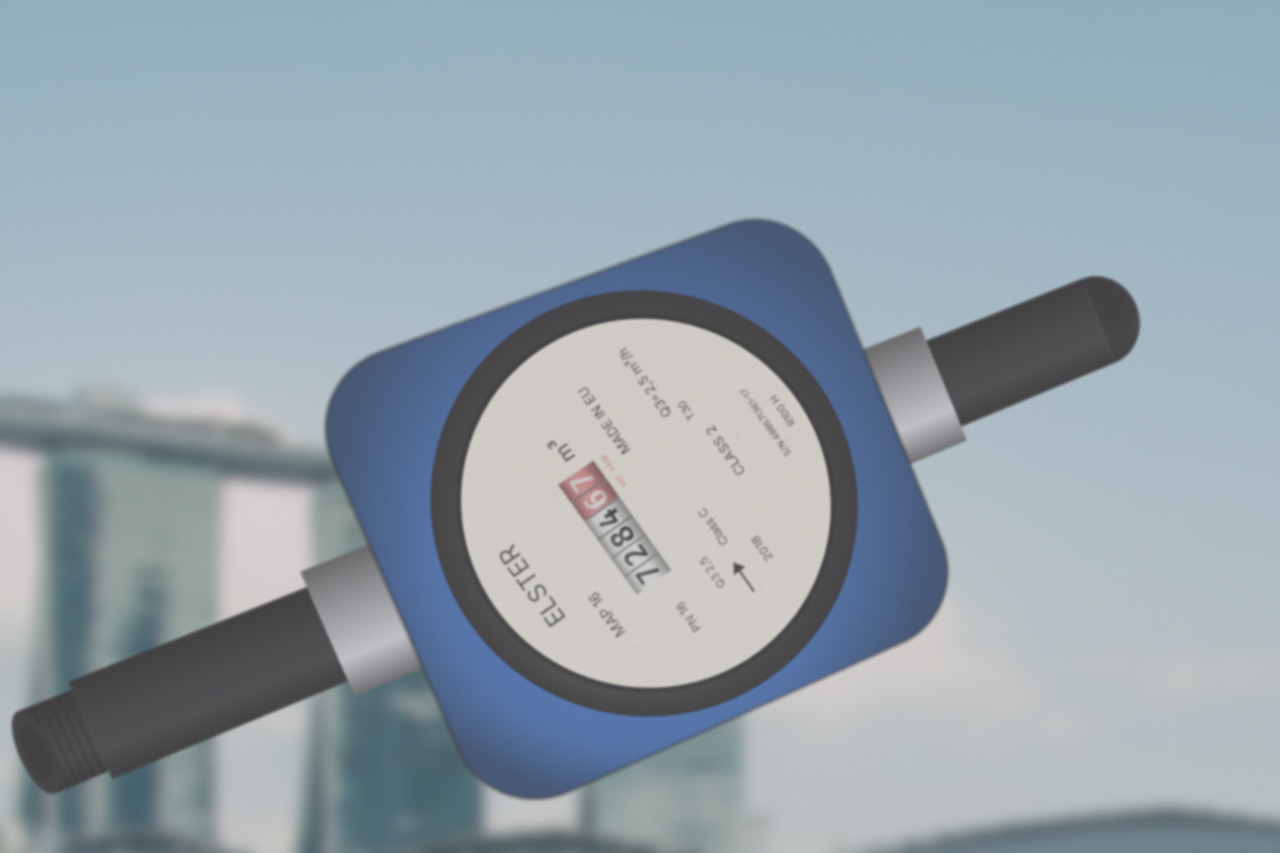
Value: 7284.67 m³
